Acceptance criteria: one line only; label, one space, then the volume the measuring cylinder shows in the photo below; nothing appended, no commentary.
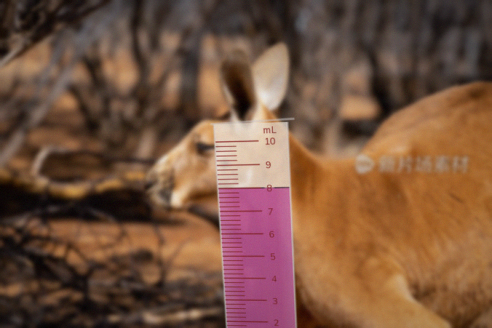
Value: 8 mL
